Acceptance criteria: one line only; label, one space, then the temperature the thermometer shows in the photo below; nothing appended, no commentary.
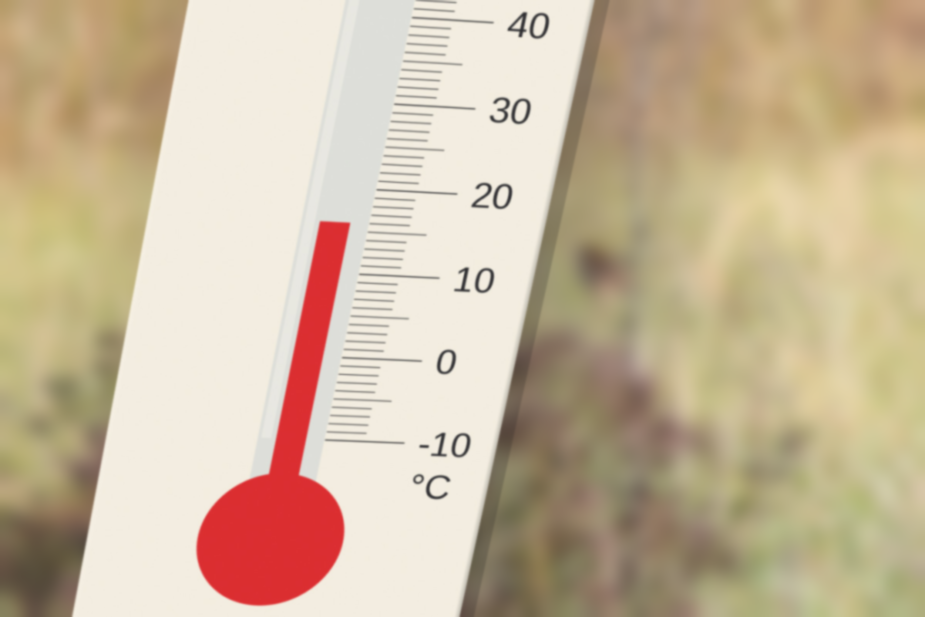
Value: 16 °C
